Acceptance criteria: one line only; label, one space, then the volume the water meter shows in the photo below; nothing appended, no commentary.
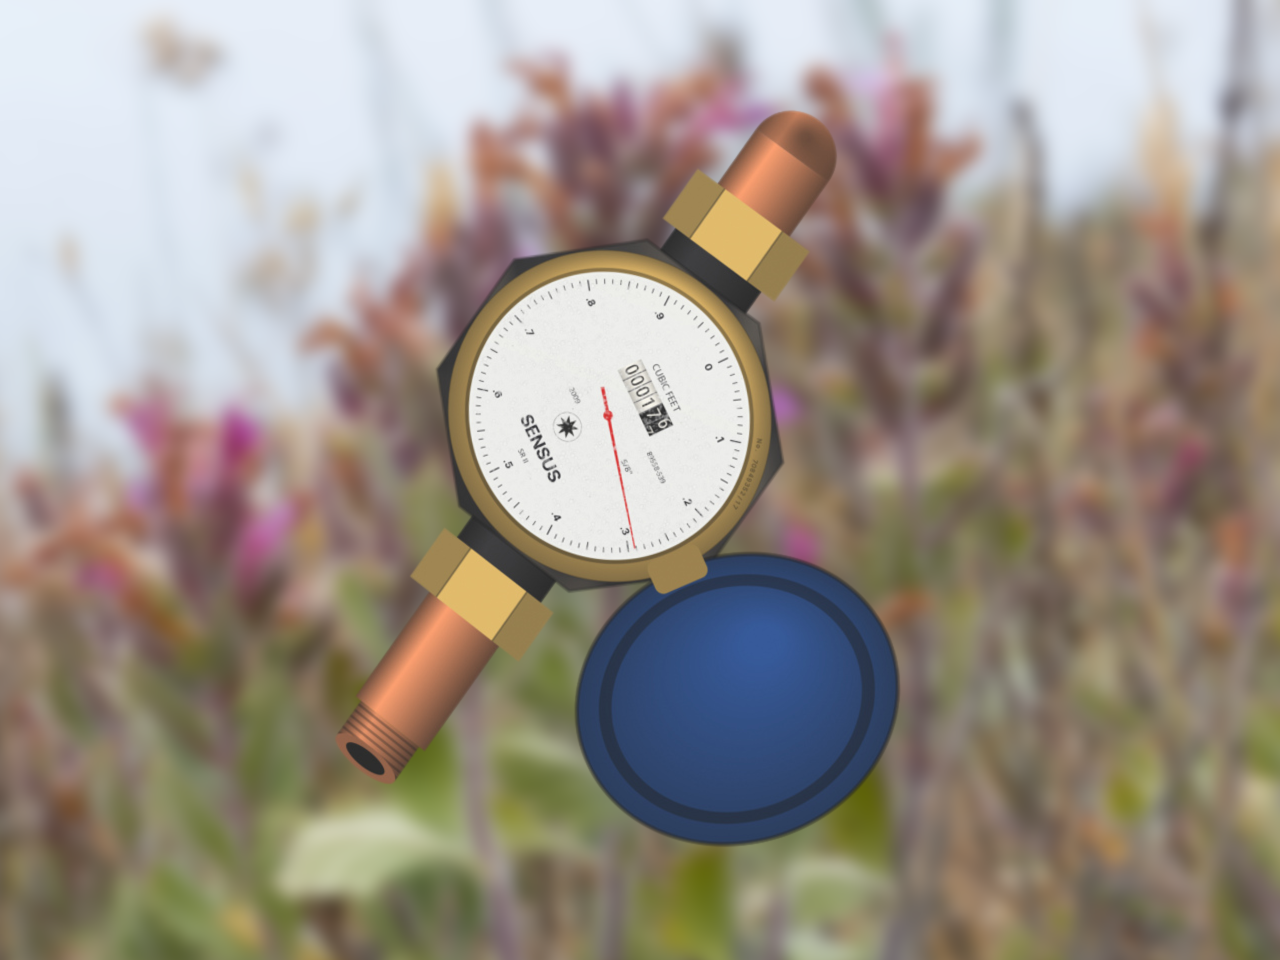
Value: 176.29 ft³
